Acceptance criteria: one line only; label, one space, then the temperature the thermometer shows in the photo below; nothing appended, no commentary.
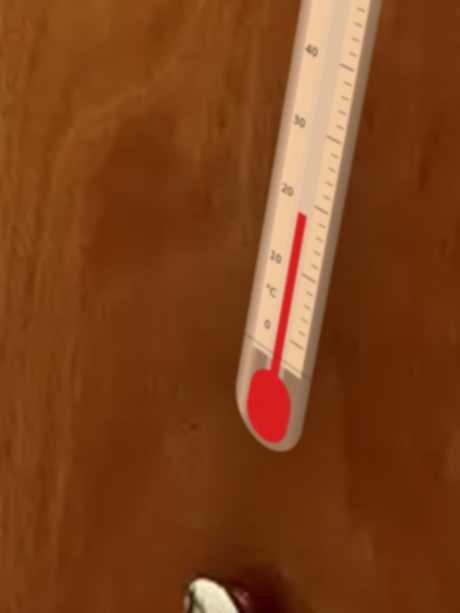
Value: 18 °C
